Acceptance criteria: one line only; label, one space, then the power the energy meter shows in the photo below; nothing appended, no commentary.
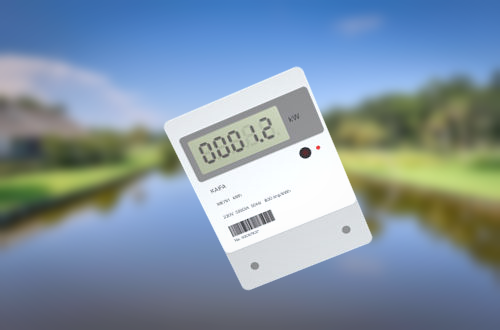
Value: 1.2 kW
